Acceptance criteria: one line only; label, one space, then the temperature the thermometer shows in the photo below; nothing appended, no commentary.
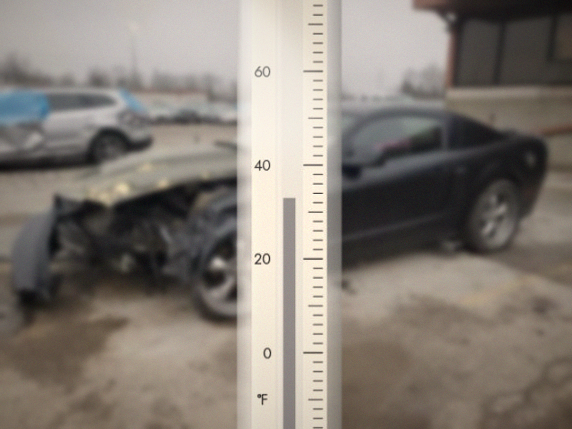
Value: 33 °F
